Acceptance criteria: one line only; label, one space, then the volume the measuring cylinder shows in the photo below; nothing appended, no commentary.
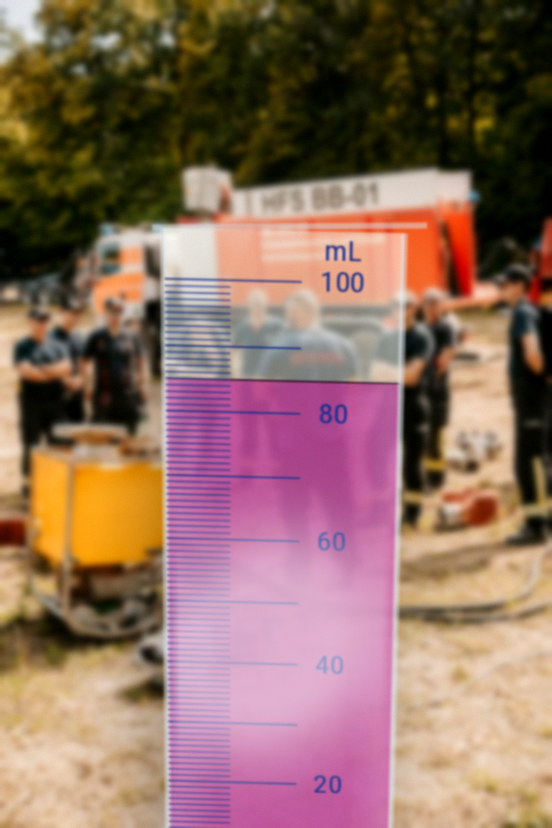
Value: 85 mL
